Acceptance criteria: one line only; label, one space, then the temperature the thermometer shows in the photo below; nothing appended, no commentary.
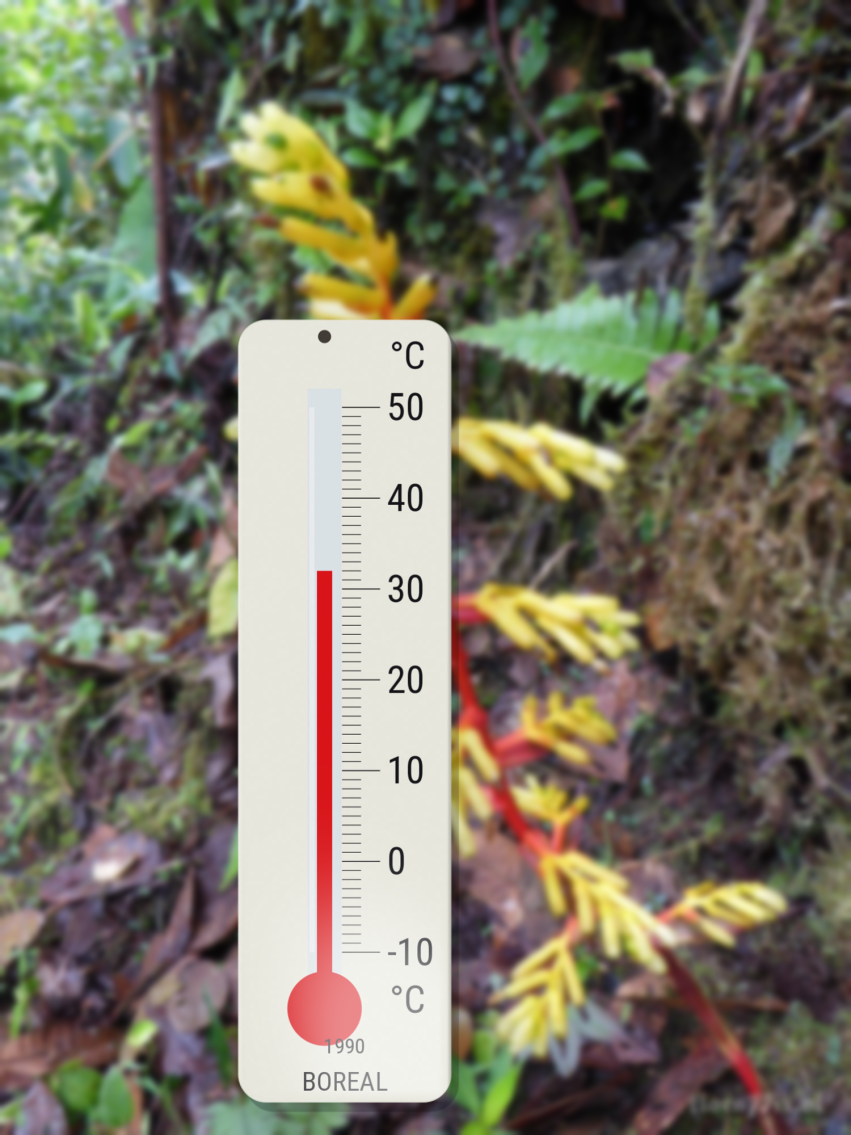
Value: 32 °C
